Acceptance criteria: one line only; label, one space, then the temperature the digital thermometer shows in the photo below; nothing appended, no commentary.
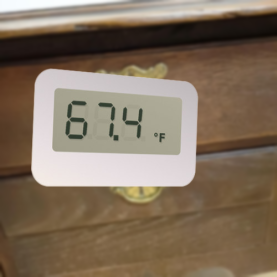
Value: 67.4 °F
